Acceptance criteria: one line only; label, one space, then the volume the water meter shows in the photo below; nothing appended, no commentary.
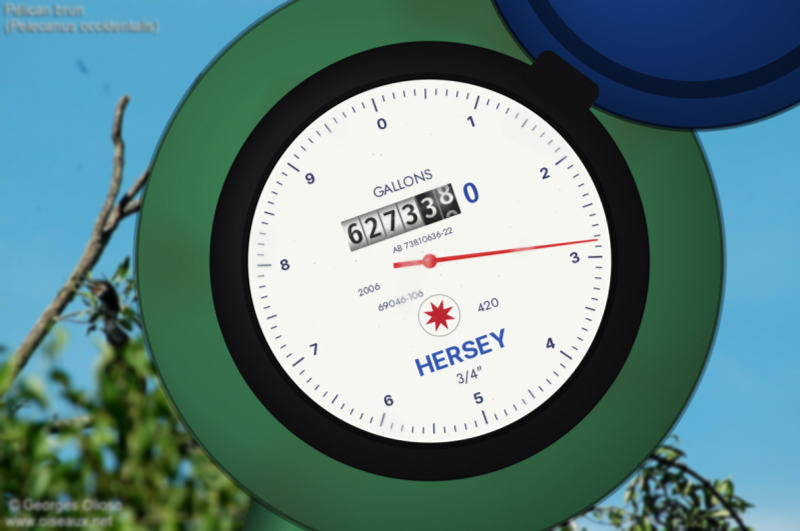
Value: 6273382.8 gal
